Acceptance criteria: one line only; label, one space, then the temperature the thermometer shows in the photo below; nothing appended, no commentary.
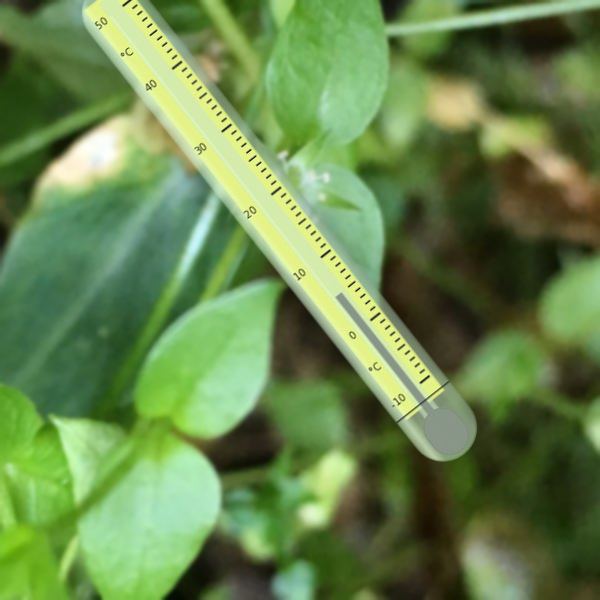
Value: 5 °C
